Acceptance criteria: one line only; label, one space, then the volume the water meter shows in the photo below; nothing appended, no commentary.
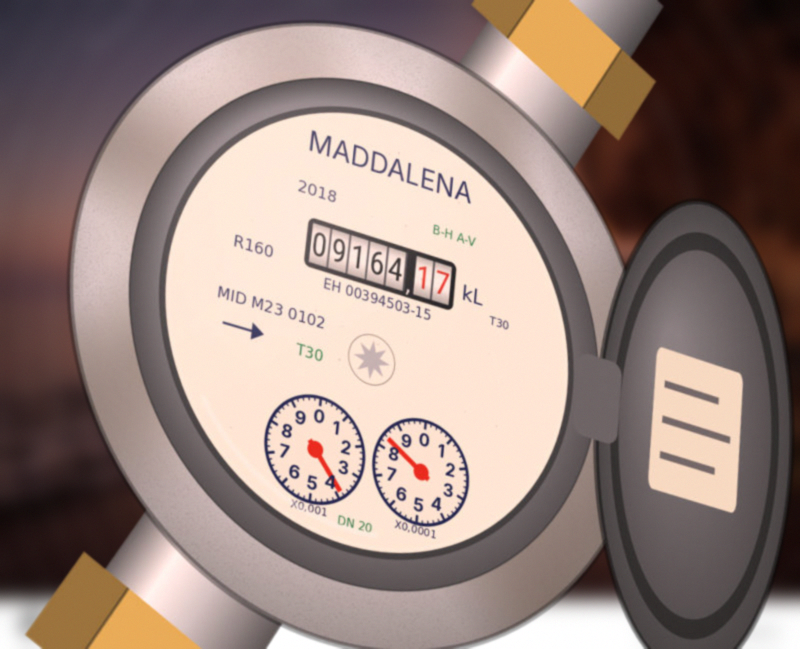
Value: 9164.1738 kL
